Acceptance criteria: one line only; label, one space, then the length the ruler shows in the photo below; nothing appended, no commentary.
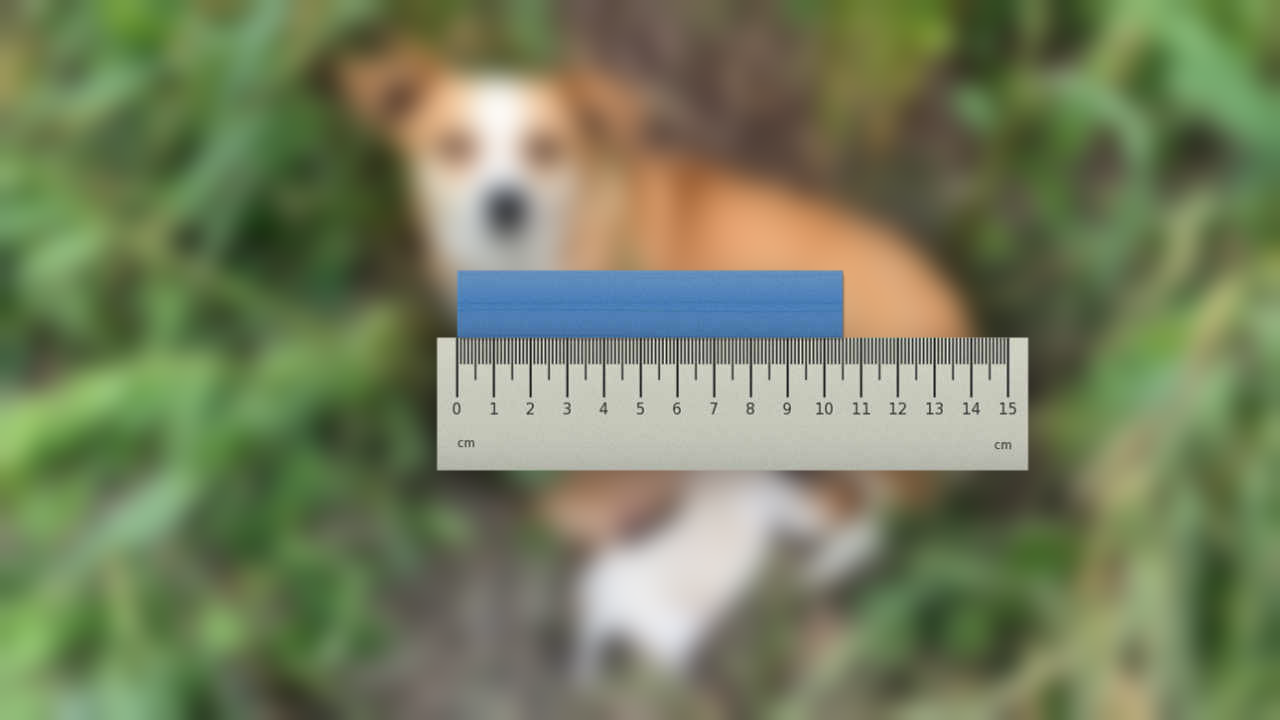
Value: 10.5 cm
